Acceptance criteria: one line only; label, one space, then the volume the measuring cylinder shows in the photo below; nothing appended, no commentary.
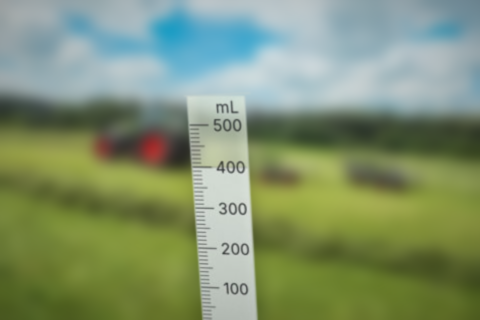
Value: 400 mL
